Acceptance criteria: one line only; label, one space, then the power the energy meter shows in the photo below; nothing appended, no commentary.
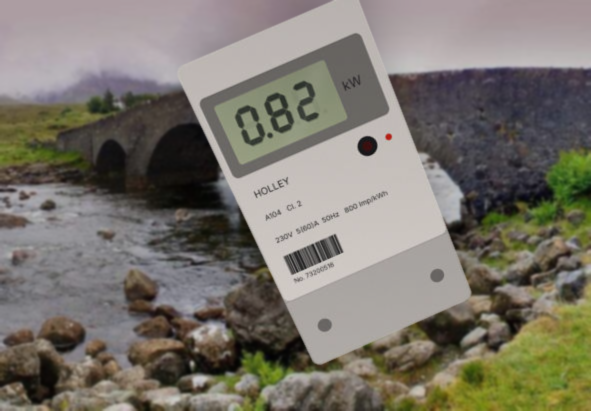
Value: 0.82 kW
